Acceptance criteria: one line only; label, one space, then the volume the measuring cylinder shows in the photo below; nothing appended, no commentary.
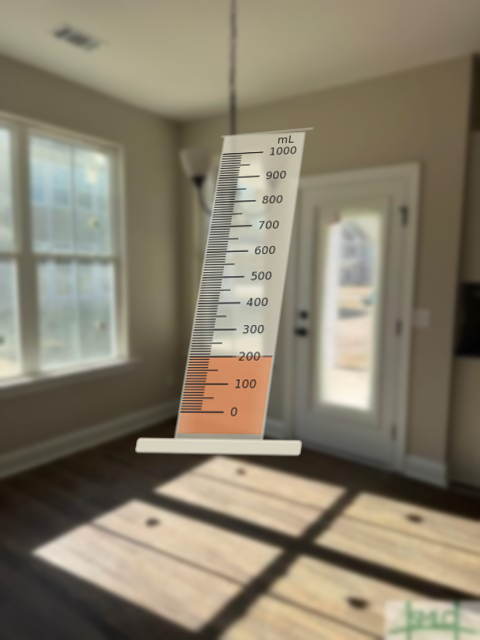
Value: 200 mL
